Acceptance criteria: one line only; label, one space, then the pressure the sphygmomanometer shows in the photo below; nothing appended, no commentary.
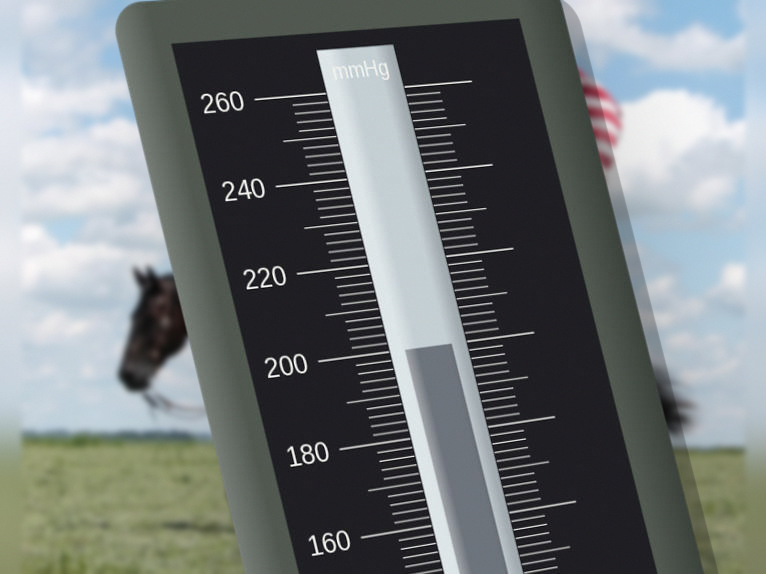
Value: 200 mmHg
